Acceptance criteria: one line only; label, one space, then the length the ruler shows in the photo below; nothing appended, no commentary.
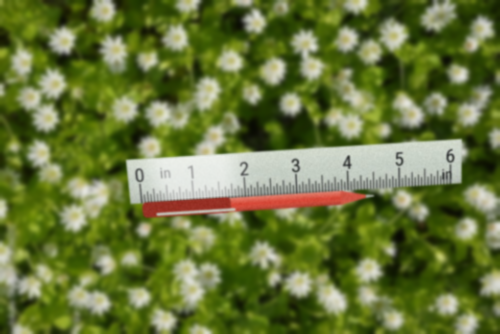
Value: 4.5 in
